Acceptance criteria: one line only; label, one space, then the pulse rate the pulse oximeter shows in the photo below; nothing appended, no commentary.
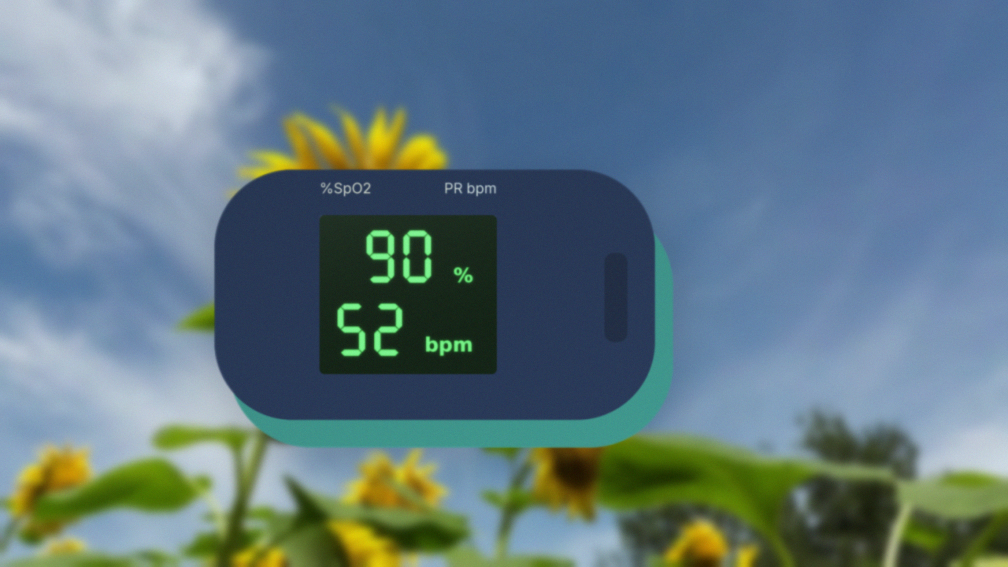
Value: 52 bpm
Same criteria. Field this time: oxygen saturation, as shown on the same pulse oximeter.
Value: 90 %
